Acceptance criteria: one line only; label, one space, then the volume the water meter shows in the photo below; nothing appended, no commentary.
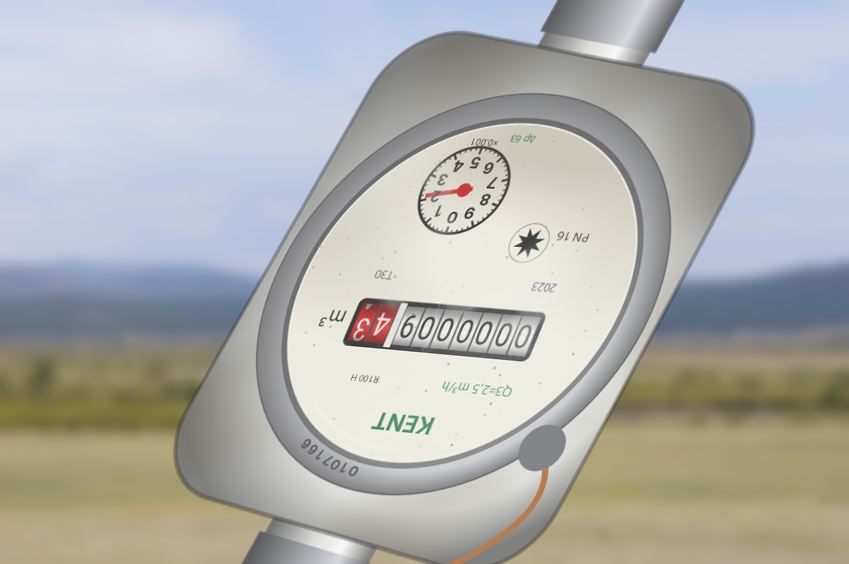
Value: 9.432 m³
